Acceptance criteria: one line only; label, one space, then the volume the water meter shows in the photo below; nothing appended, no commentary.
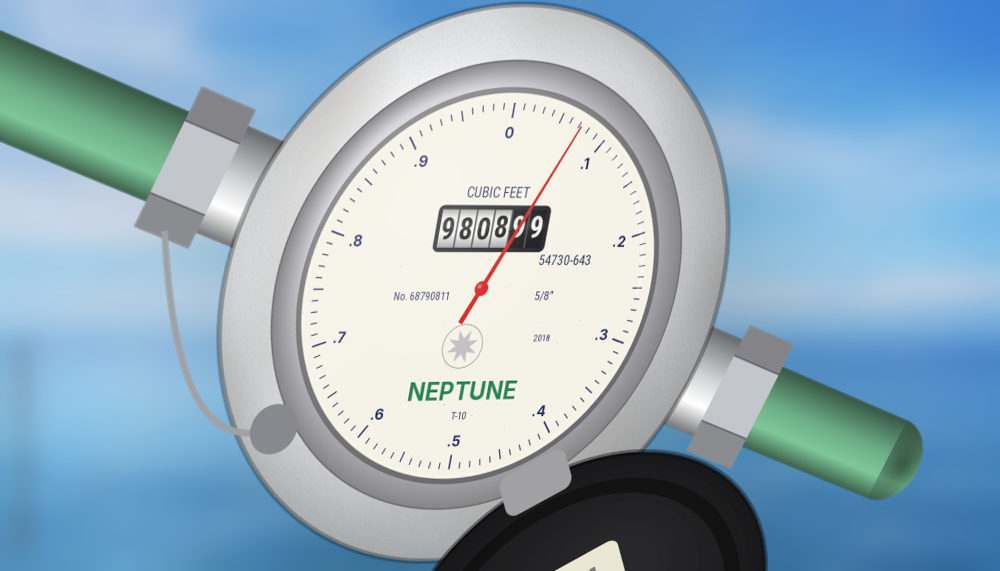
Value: 980899.07 ft³
